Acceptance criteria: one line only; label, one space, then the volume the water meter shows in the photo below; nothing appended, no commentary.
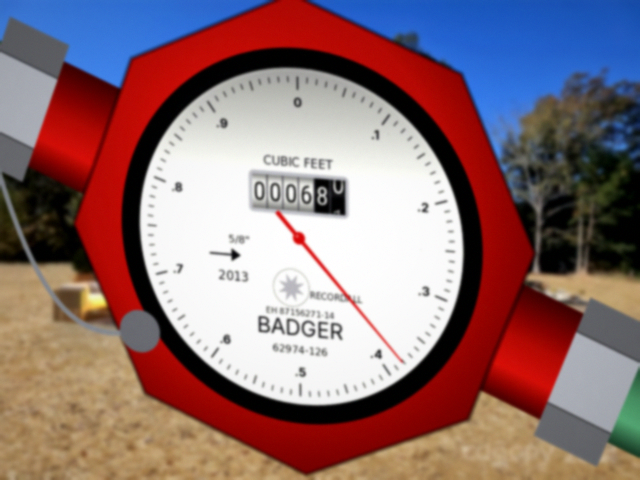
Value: 680.38 ft³
